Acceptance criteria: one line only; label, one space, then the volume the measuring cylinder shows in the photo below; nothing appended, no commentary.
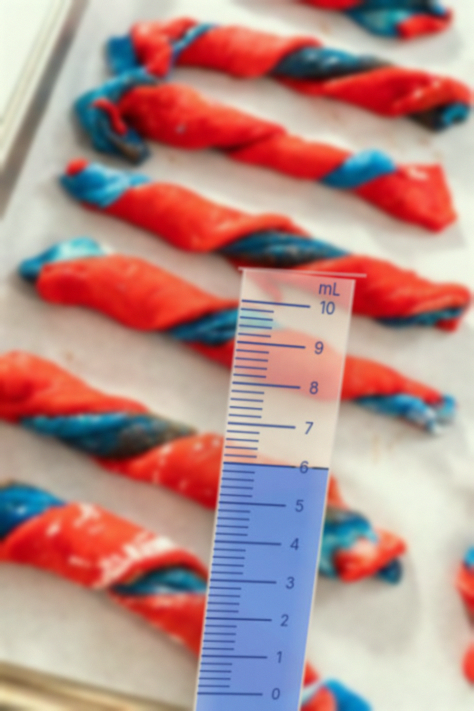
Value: 6 mL
